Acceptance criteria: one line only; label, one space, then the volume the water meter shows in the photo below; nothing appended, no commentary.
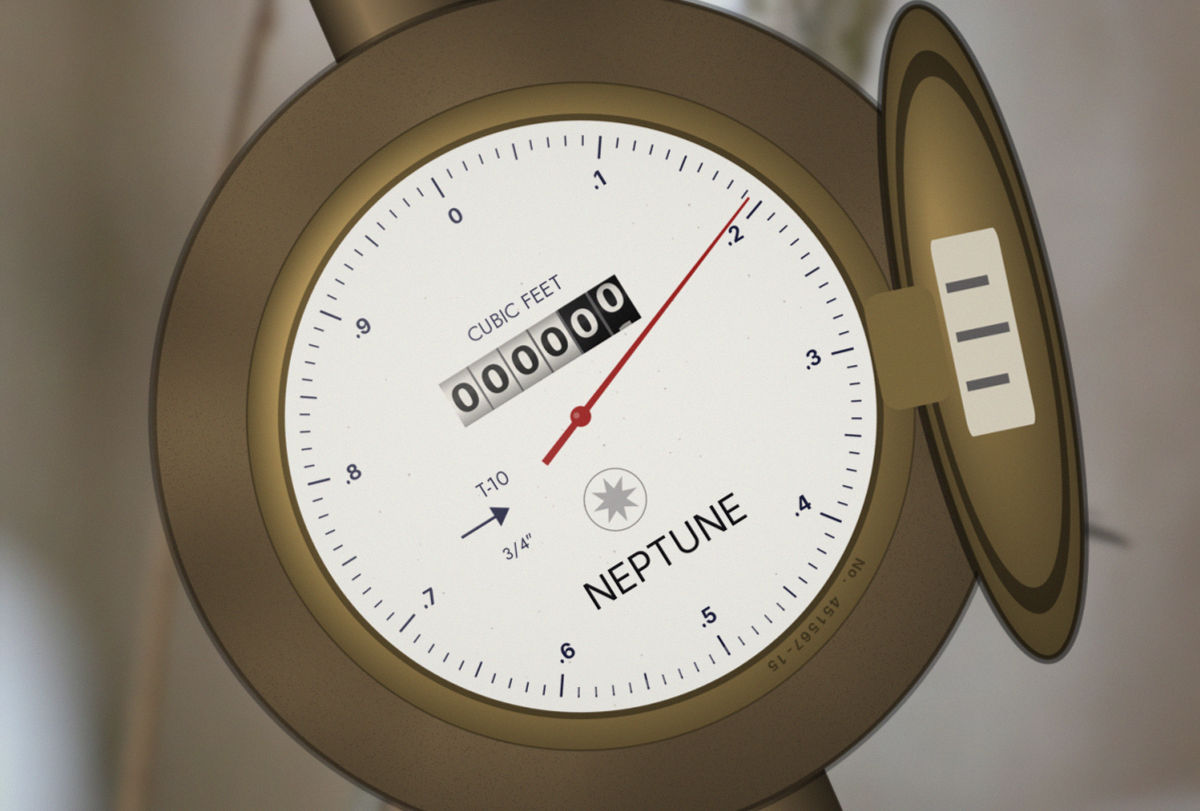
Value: 0.19 ft³
